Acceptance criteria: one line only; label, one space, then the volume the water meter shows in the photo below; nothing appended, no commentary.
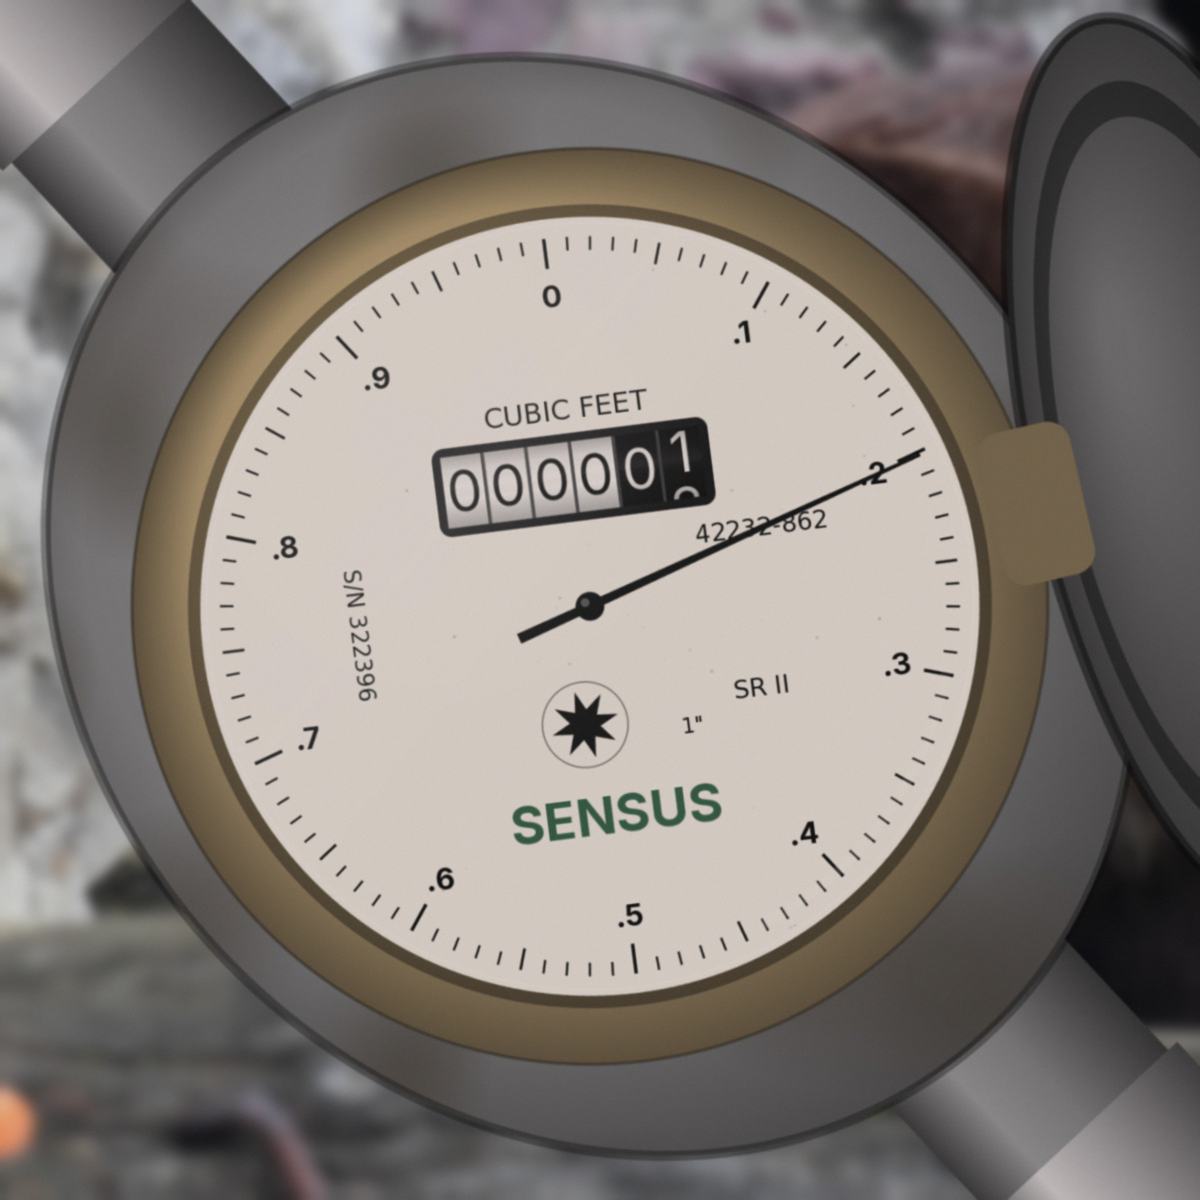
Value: 1.20 ft³
